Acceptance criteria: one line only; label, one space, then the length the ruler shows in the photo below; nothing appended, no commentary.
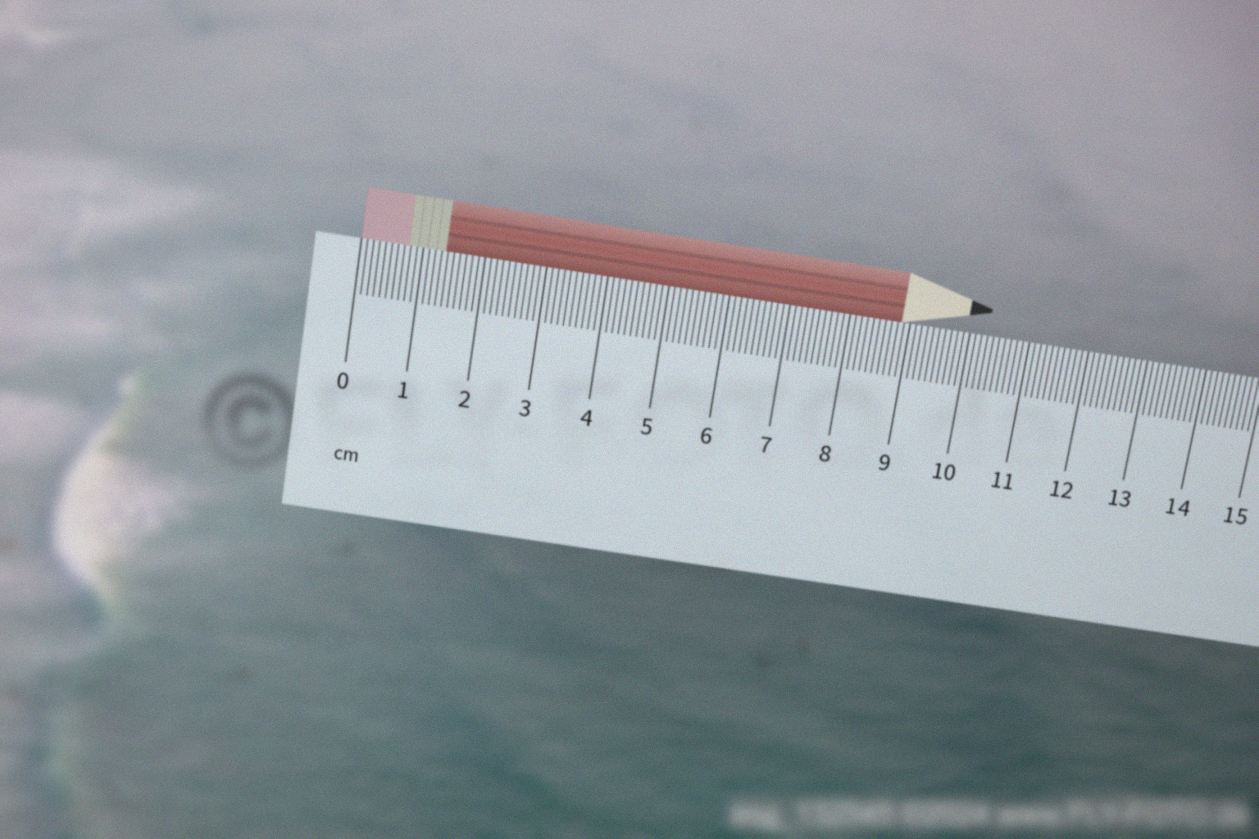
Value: 10.3 cm
